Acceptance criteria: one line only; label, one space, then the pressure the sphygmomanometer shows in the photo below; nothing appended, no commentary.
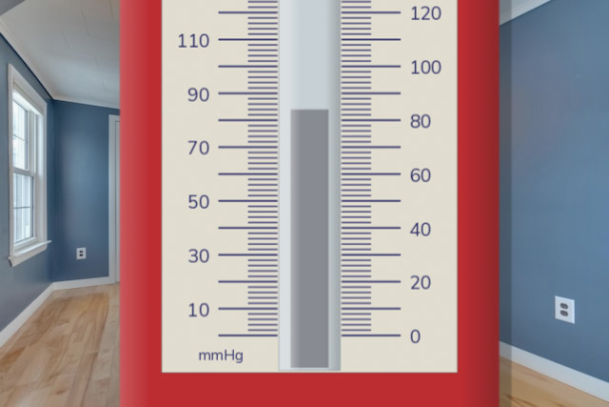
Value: 84 mmHg
